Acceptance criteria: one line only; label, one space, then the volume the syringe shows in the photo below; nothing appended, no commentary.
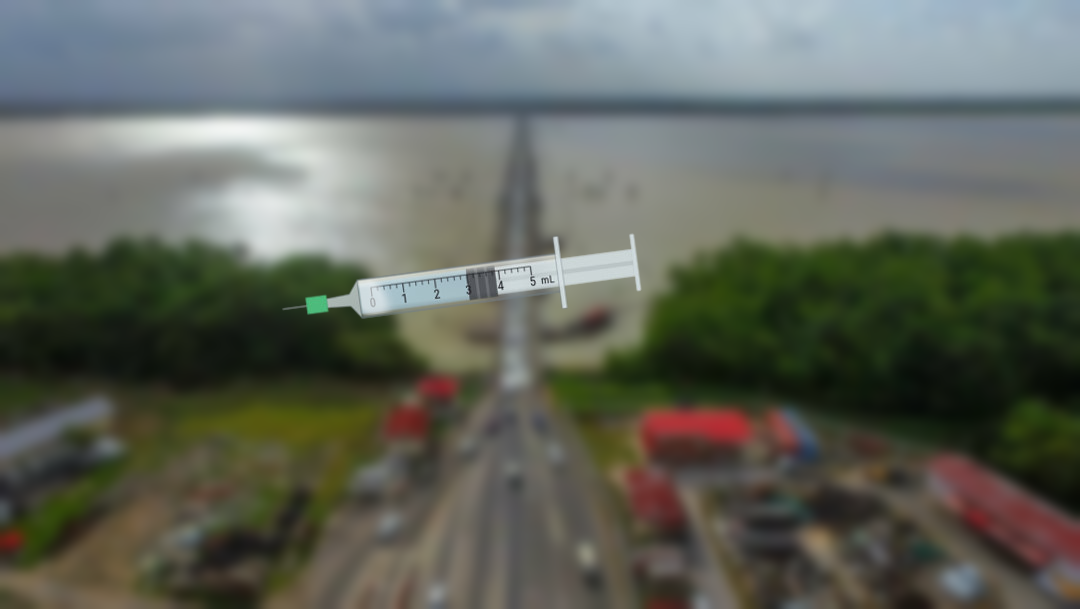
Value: 3 mL
